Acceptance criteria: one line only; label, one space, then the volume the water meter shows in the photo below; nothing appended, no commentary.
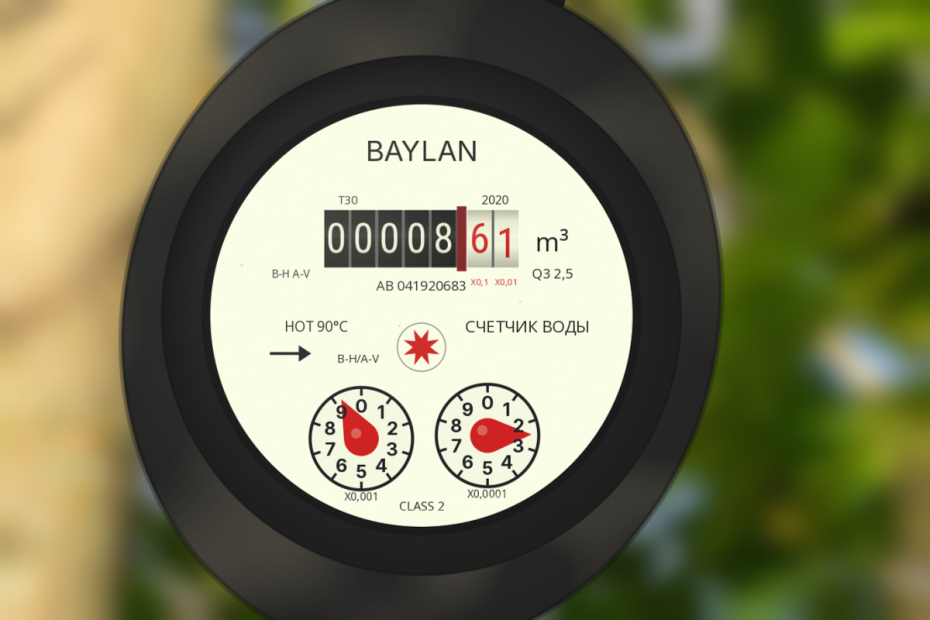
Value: 8.6092 m³
